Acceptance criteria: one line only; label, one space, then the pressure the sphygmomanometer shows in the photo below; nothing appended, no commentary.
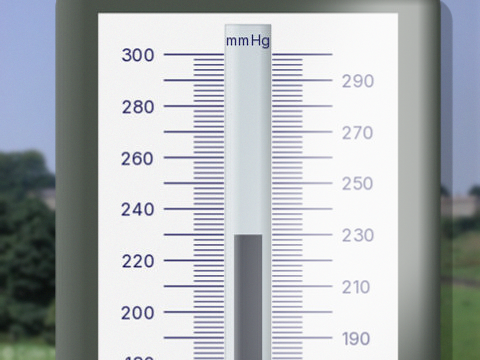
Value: 230 mmHg
